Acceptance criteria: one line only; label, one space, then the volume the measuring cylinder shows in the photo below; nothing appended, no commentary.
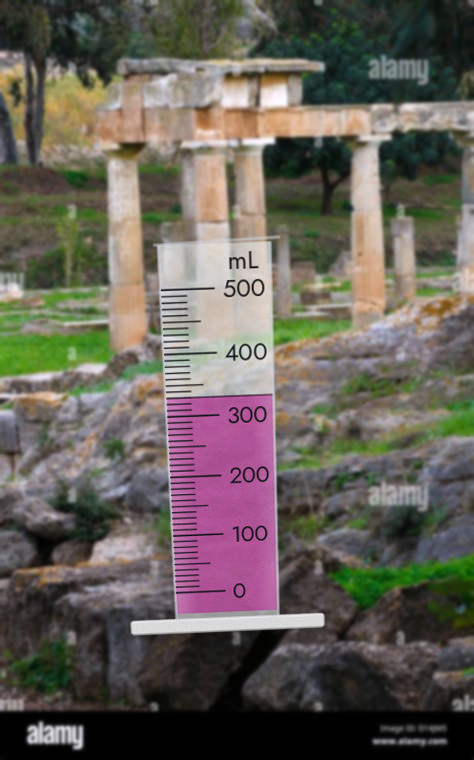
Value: 330 mL
